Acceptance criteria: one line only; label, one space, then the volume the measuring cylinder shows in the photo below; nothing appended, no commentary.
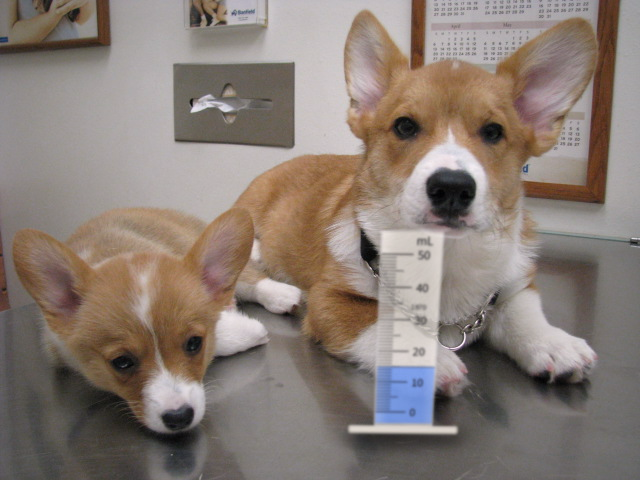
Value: 15 mL
